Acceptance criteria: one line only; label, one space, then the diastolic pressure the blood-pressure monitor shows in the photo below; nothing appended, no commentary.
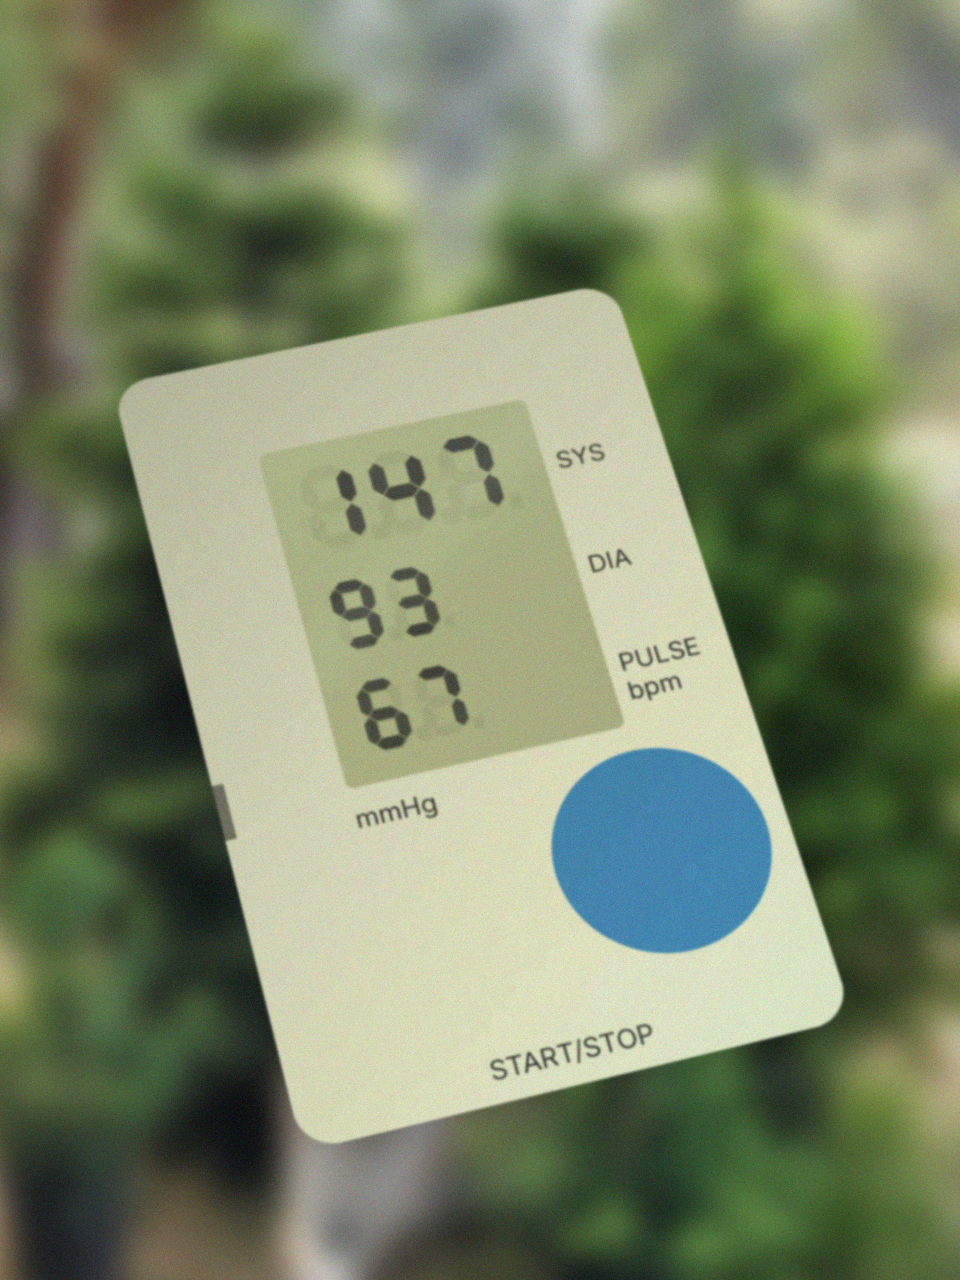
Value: 93 mmHg
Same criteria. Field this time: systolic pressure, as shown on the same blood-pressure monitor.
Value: 147 mmHg
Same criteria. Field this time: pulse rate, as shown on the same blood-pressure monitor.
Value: 67 bpm
